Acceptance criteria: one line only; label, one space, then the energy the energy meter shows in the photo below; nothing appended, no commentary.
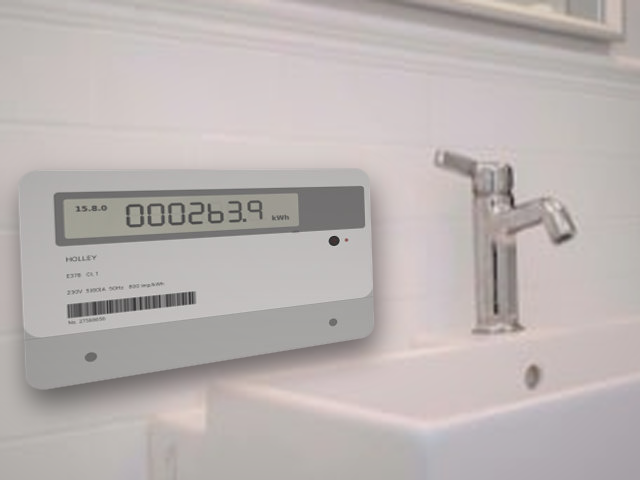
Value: 263.9 kWh
